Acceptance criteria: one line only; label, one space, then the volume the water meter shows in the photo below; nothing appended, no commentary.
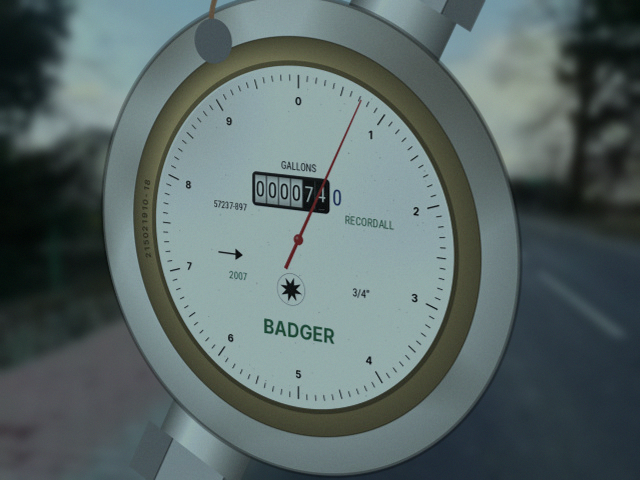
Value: 740.7 gal
